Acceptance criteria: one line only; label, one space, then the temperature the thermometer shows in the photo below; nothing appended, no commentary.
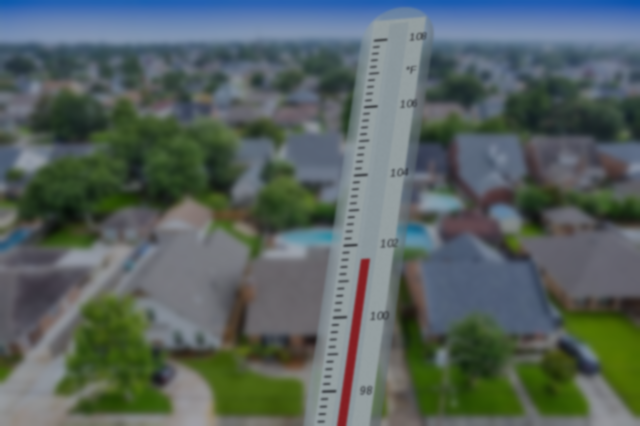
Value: 101.6 °F
